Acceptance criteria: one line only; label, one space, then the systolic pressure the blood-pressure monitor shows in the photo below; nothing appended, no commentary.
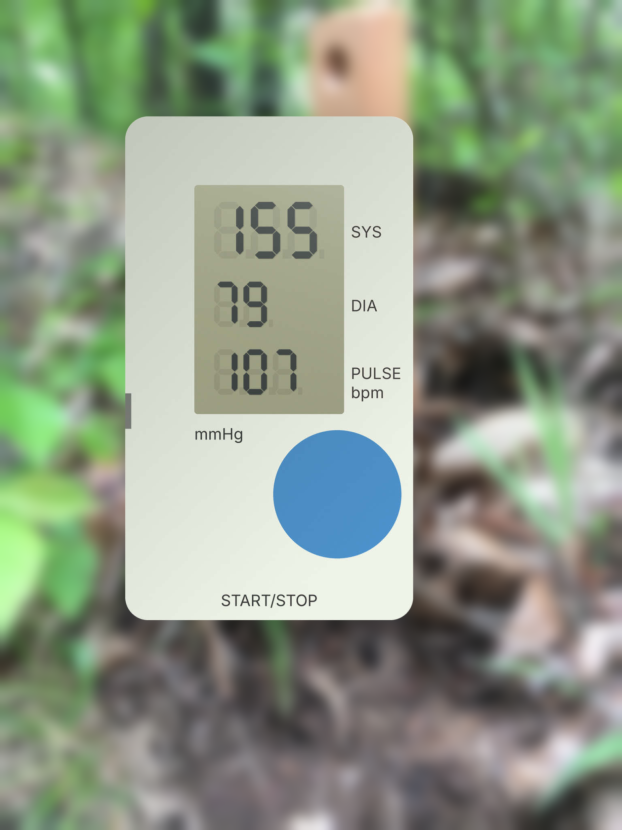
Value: 155 mmHg
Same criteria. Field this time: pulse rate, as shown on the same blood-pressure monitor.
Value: 107 bpm
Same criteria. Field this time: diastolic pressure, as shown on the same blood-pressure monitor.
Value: 79 mmHg
